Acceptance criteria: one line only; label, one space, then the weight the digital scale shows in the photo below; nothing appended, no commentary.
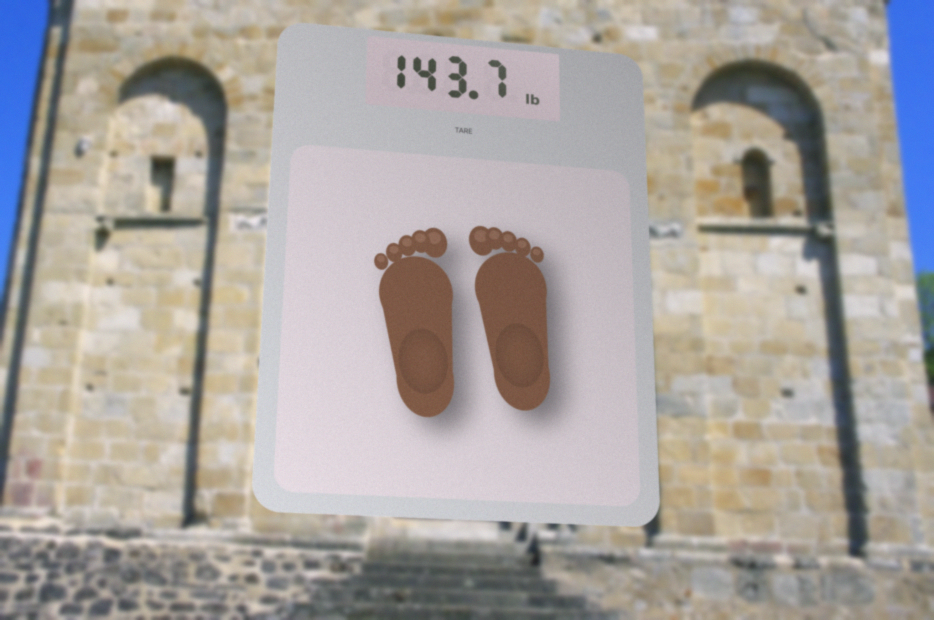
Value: 143.7 lb
